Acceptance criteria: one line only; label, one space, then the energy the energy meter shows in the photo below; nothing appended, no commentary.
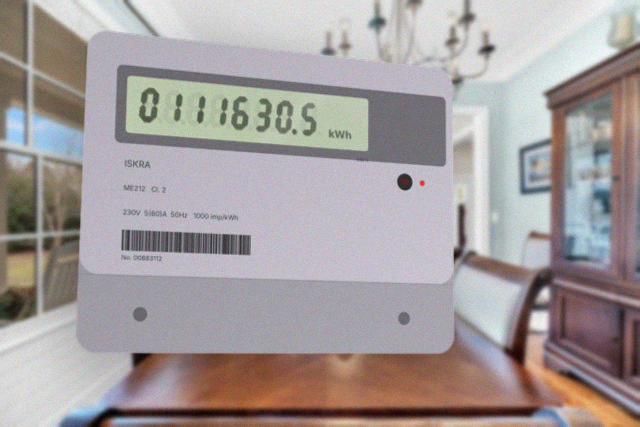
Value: 111630.5 kWh
